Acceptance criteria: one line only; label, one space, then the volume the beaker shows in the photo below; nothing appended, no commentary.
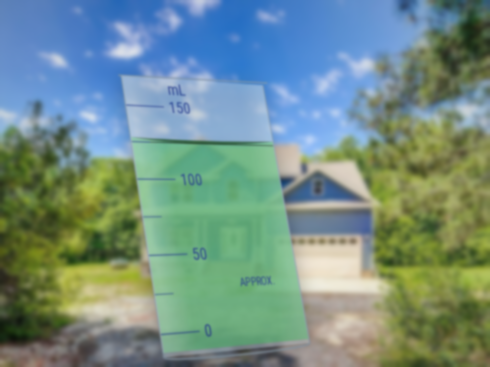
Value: 125 mL
